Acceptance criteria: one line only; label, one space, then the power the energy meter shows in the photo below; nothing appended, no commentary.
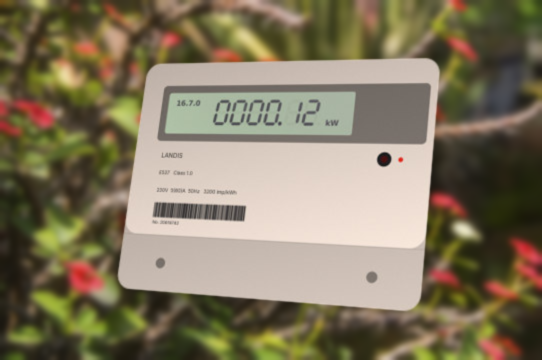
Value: 0.12 kW
